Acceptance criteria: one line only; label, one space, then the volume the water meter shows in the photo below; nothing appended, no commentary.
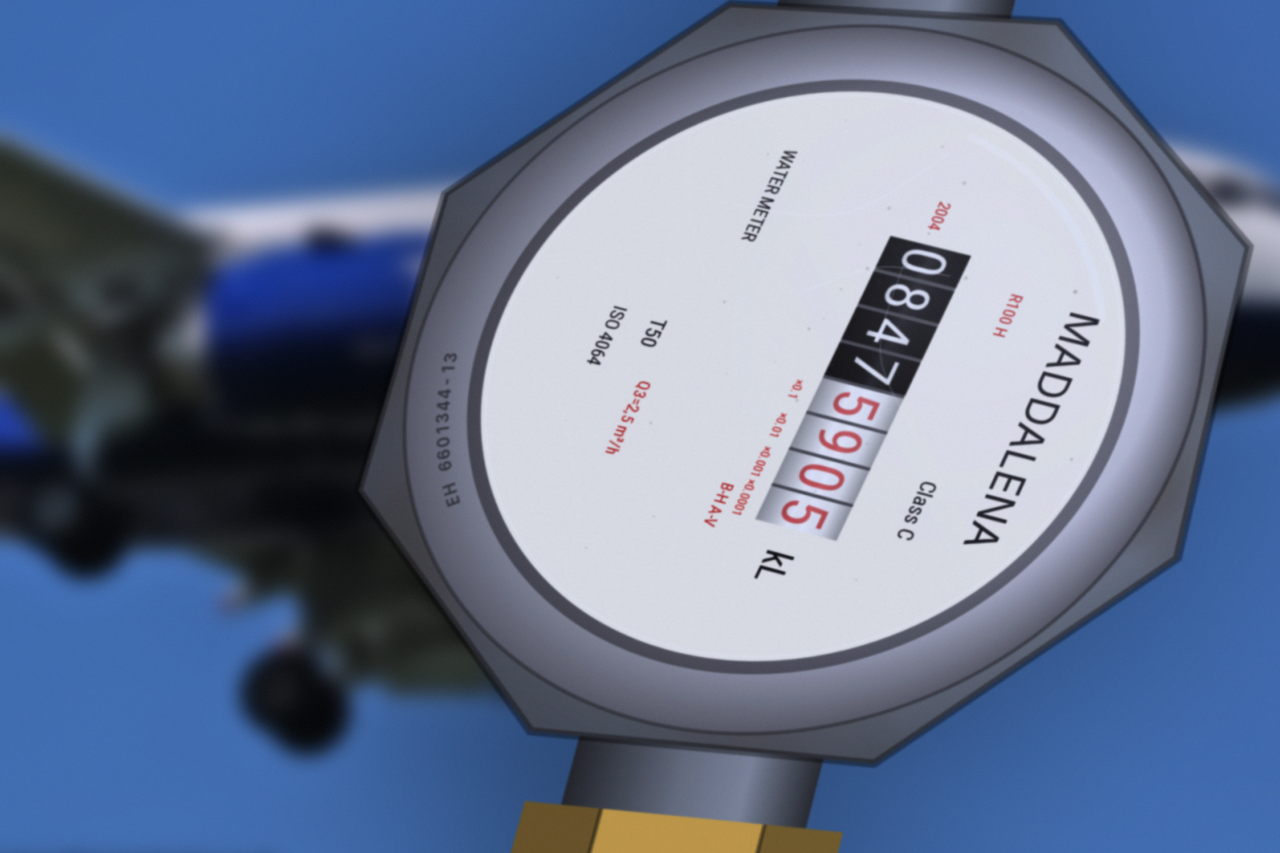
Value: 847.5905 kL
